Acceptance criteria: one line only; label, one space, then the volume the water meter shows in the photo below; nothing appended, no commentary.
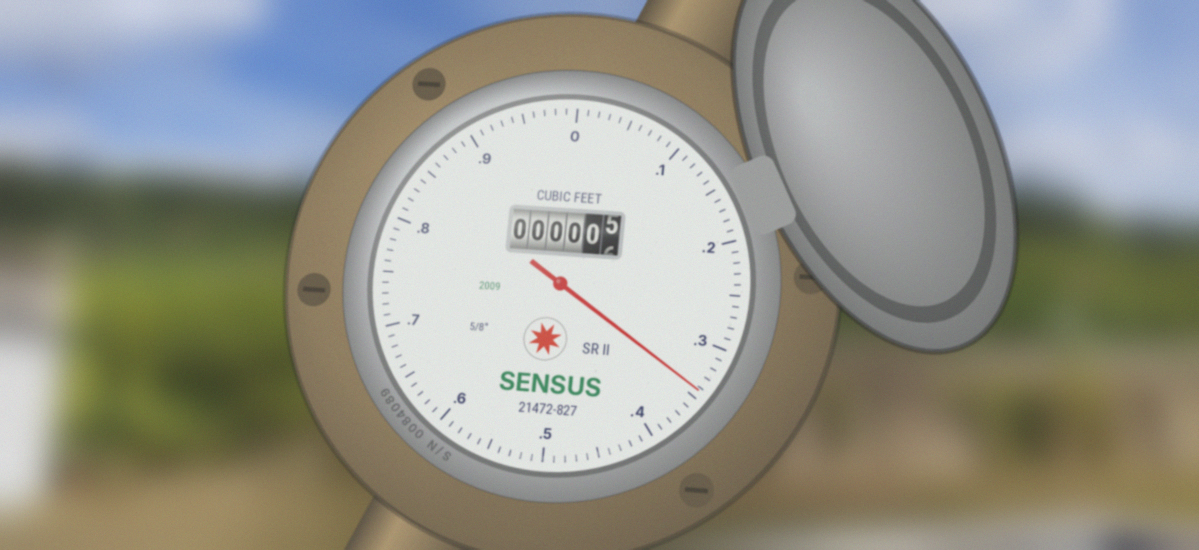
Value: 5.34 ft³
